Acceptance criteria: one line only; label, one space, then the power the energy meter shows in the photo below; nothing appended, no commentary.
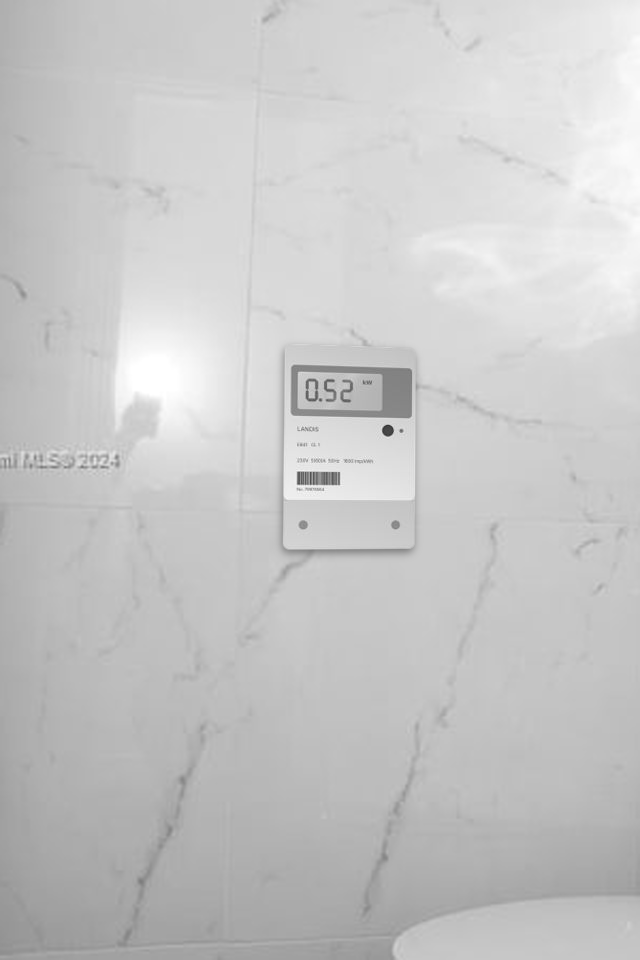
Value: 0.52 kW
